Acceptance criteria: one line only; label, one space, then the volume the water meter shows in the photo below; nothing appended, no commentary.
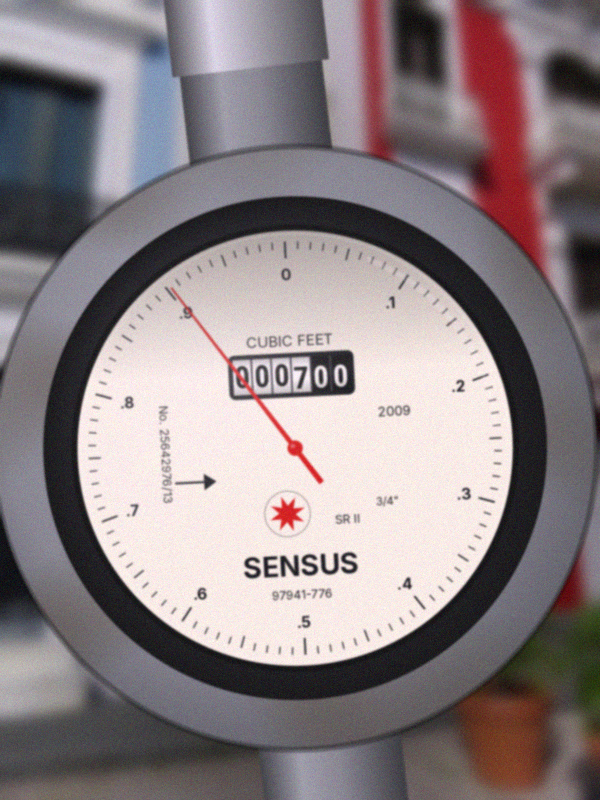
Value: 699.90 ft³
